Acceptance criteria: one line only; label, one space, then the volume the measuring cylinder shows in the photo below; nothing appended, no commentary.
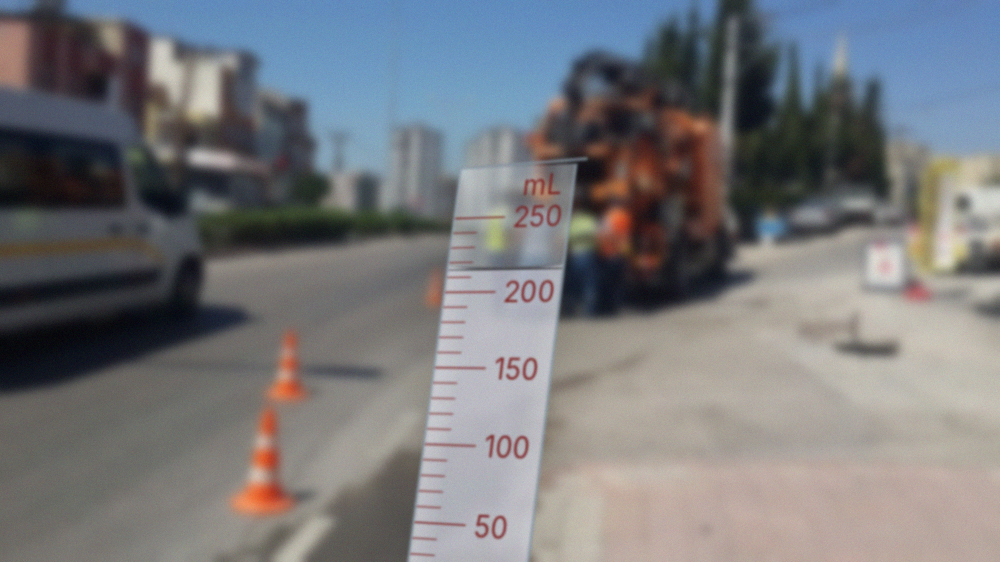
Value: 215 mL
